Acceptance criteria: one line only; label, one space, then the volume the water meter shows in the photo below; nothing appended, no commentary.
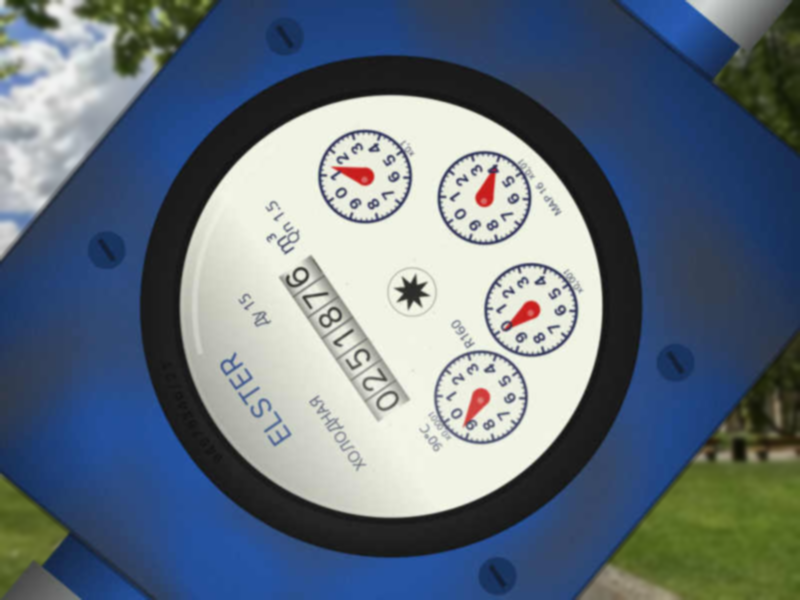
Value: 251876.1399 m³
